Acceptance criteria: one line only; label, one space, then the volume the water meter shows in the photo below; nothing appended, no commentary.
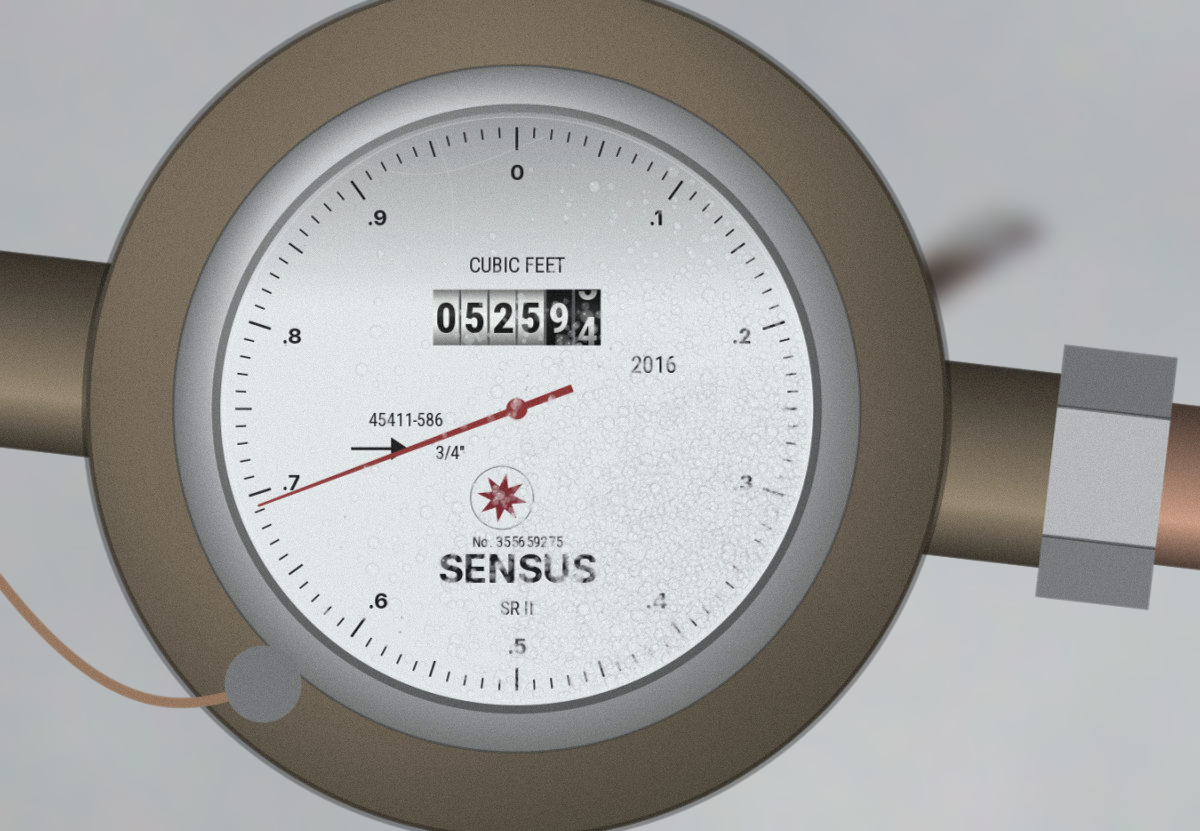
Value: 52593.69 ft³
